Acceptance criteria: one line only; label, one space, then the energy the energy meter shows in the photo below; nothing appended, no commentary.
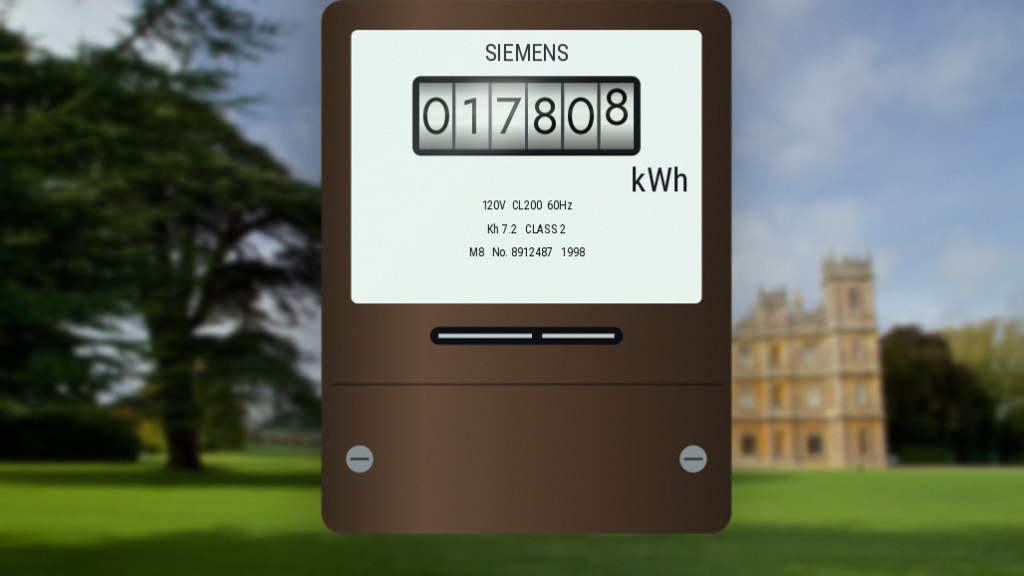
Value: 17808 kWh
